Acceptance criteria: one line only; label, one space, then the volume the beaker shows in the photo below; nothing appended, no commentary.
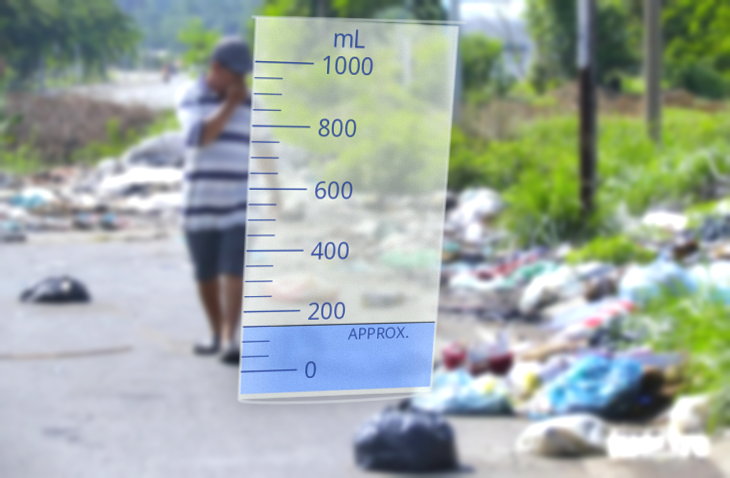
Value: 150 mL
